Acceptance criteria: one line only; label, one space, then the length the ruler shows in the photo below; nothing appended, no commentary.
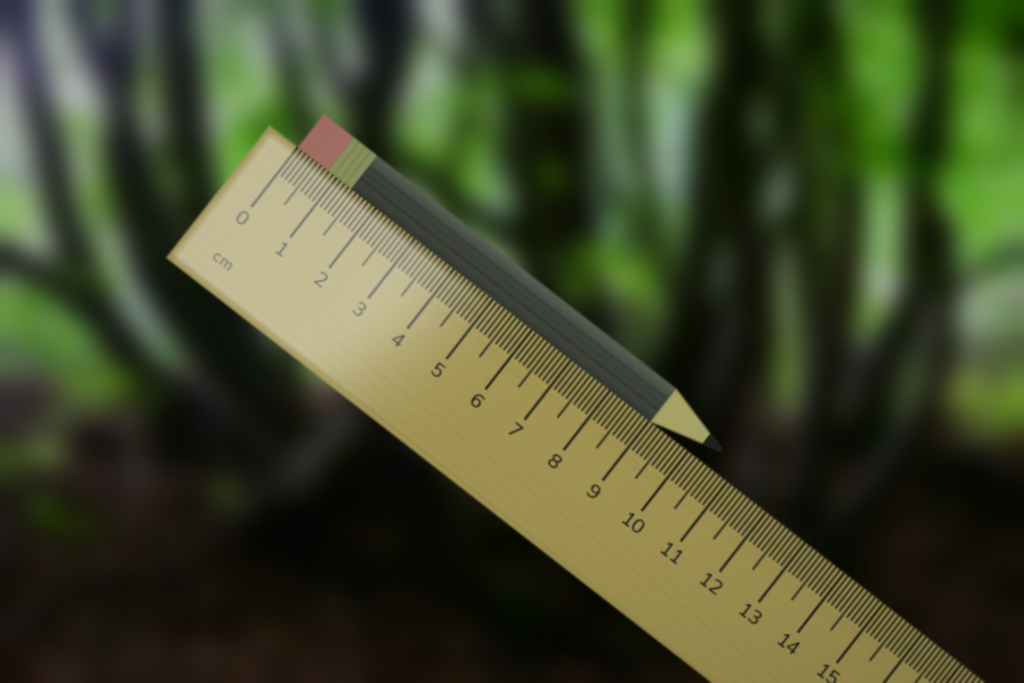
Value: 10.5 cm
